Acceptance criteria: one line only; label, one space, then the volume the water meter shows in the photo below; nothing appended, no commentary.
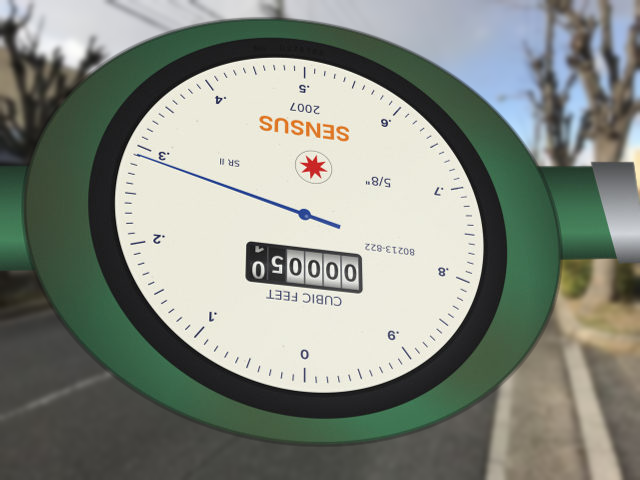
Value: 50.29 ft³
